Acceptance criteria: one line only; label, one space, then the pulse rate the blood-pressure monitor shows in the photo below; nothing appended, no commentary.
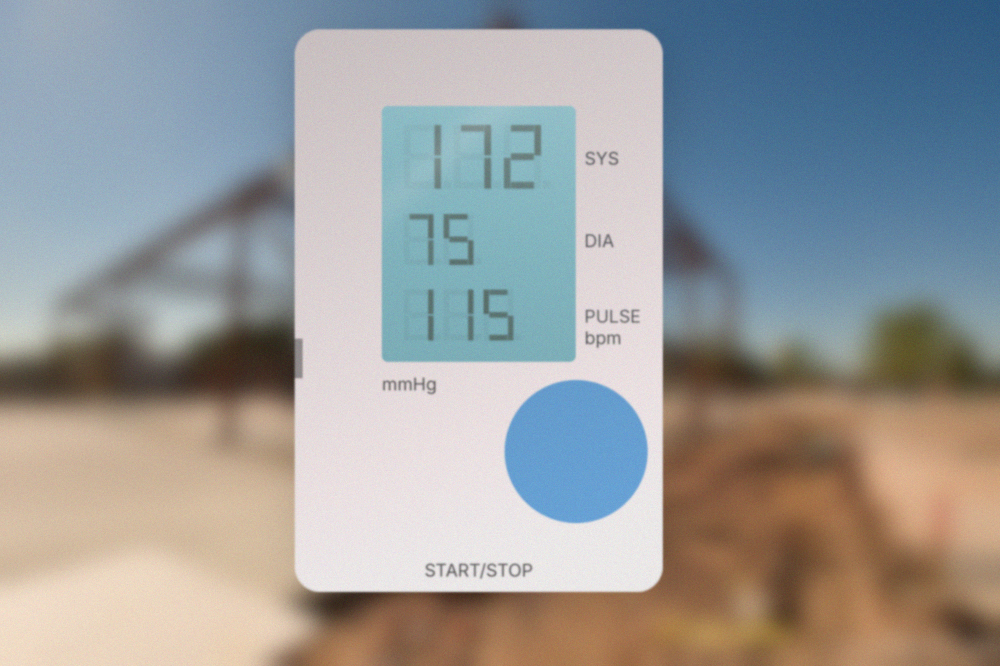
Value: 115 bpm
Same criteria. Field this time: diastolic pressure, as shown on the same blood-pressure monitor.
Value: 75 mmHg
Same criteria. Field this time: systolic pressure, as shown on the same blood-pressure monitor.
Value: 172 mmHg
